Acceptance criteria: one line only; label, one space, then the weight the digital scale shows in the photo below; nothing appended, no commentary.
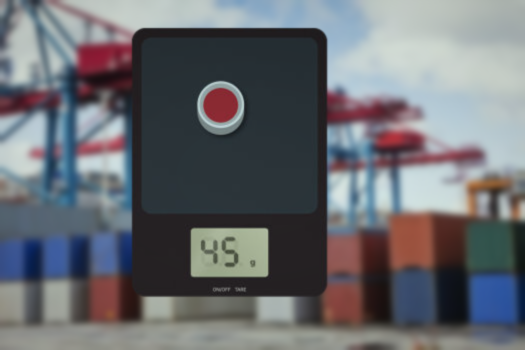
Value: 45 g
